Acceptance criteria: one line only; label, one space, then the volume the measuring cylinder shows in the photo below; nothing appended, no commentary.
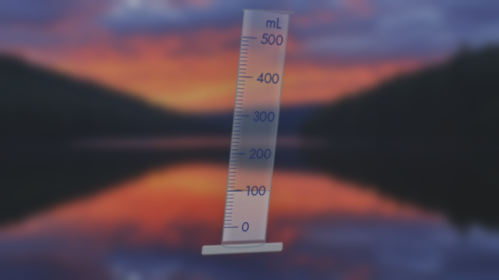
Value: 100 mL
